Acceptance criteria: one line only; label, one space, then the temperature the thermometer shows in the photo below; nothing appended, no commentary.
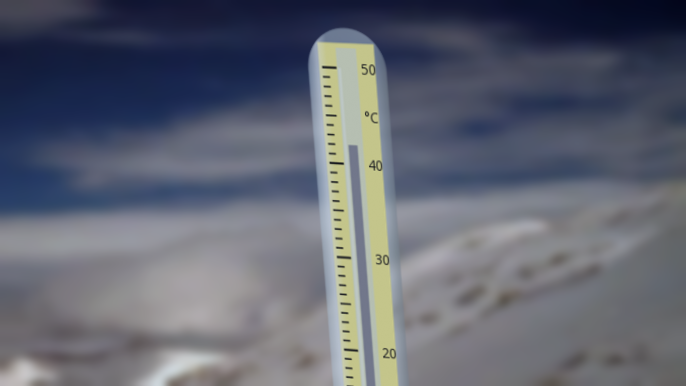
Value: 42 °C
